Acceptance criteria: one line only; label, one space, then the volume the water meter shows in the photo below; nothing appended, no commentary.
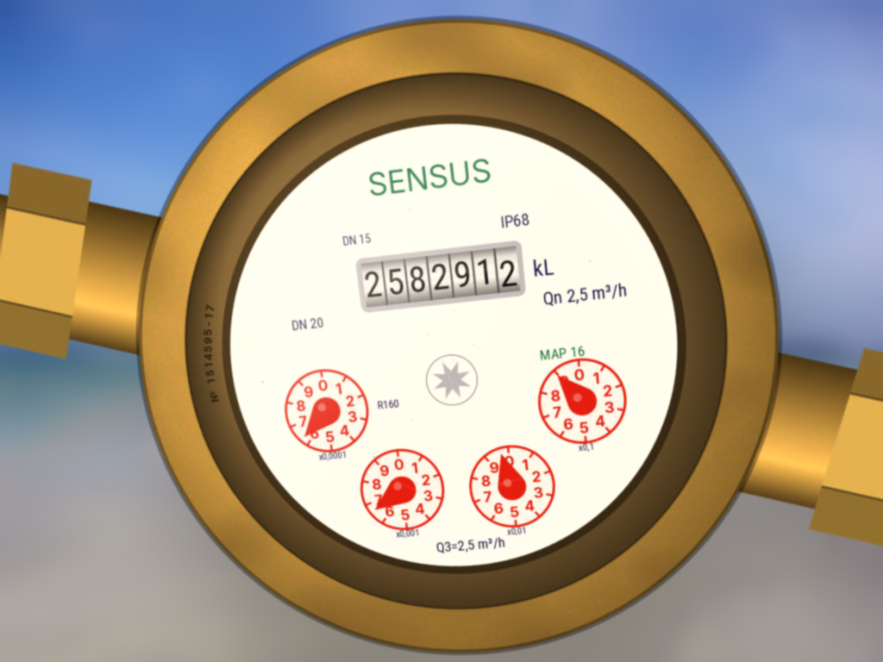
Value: 2582911.8966 kL
